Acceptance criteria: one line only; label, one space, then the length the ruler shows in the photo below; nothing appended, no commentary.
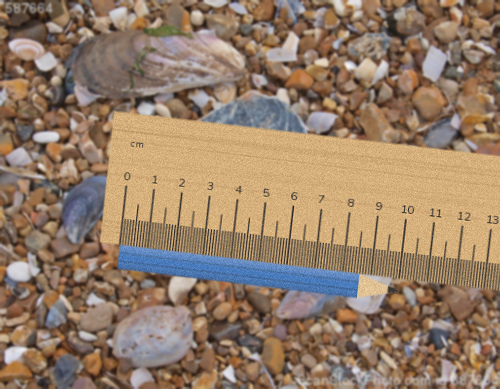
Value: 10 cm
